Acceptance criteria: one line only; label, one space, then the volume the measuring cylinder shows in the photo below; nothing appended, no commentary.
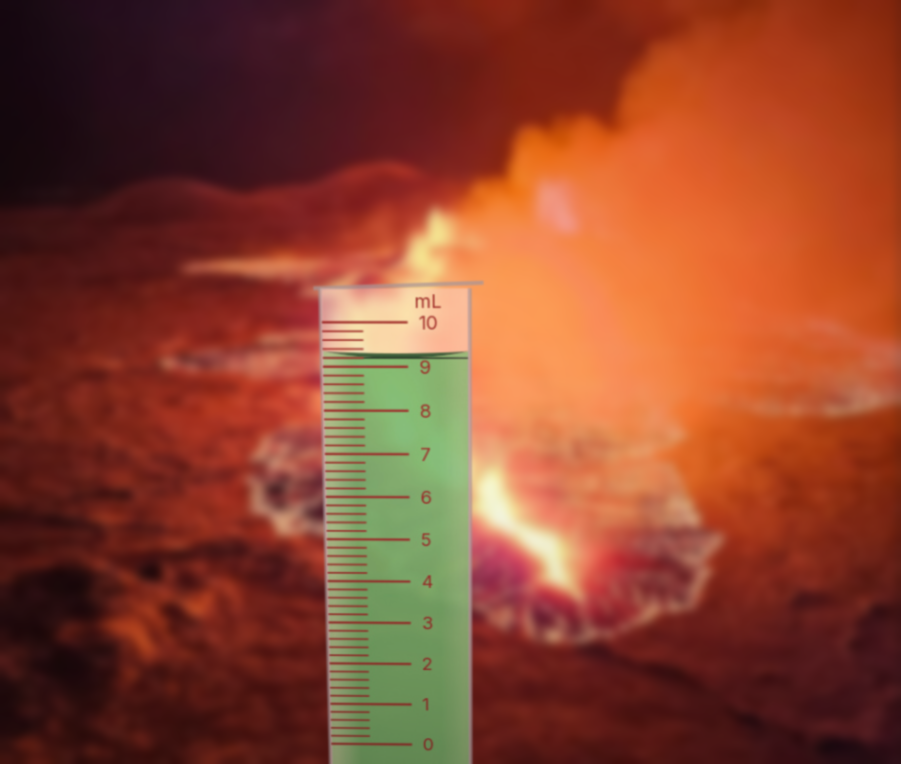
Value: 9.2 mL
